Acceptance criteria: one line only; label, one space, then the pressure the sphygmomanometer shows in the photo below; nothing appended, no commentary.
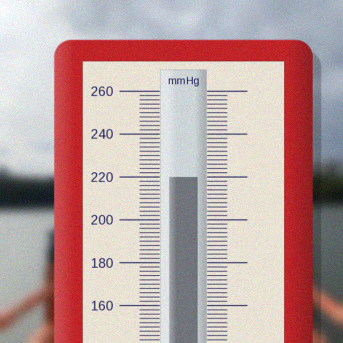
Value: 220 mmHg
